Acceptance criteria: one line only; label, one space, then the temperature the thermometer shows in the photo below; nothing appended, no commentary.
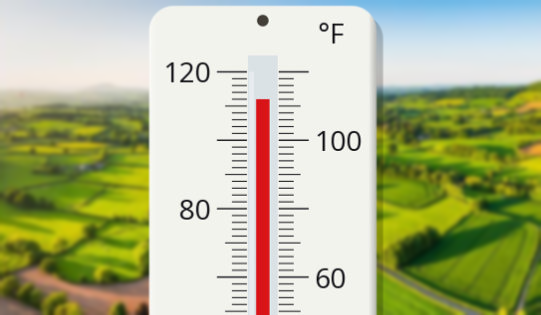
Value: 112 °F
